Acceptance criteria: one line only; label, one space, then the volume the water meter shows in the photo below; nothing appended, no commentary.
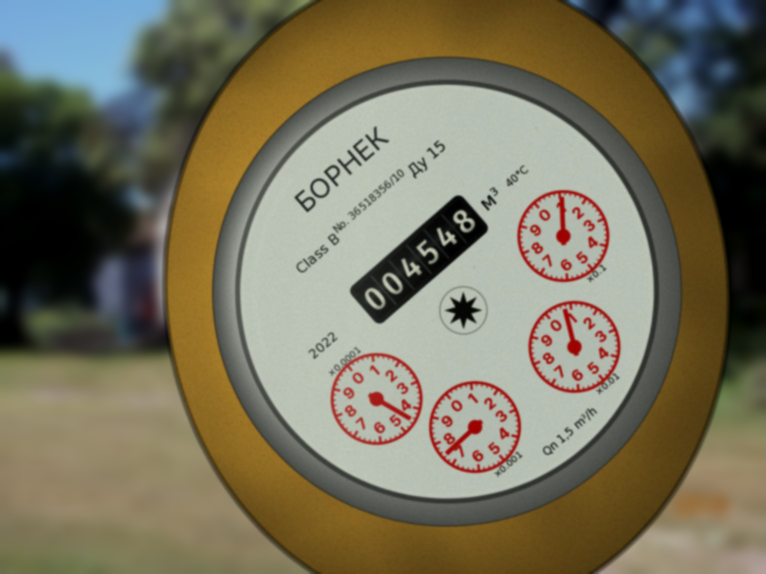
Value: 4548.1074 m³
